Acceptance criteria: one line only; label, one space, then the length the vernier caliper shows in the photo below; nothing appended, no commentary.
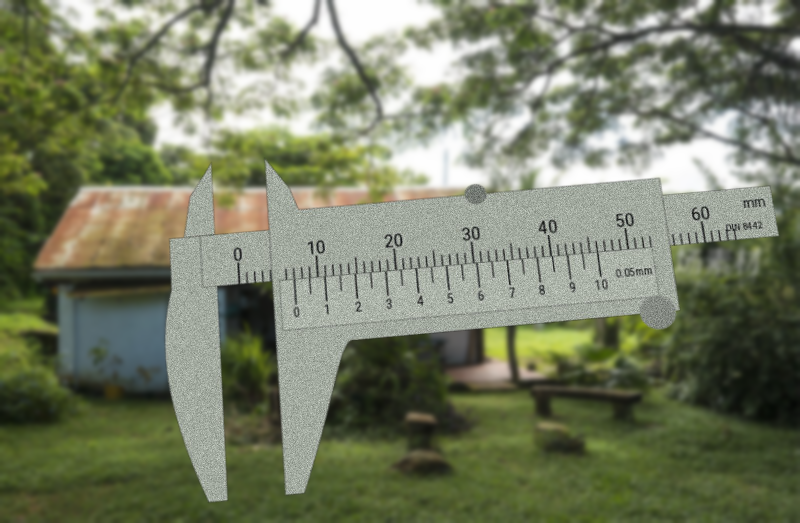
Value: 7.0 mm
